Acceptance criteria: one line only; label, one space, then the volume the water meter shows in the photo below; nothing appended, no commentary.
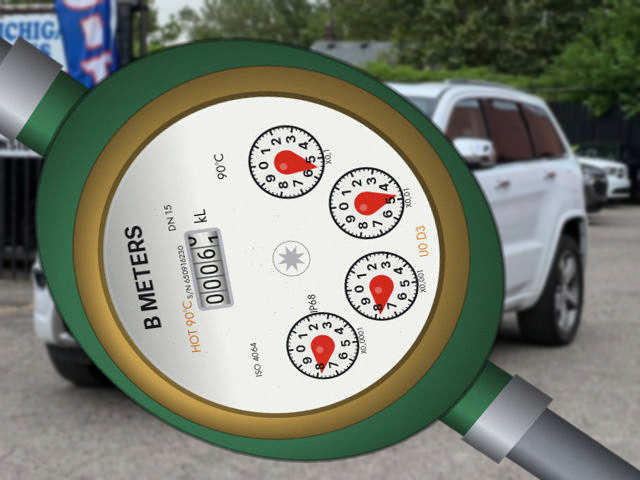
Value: 60.5477 kL
